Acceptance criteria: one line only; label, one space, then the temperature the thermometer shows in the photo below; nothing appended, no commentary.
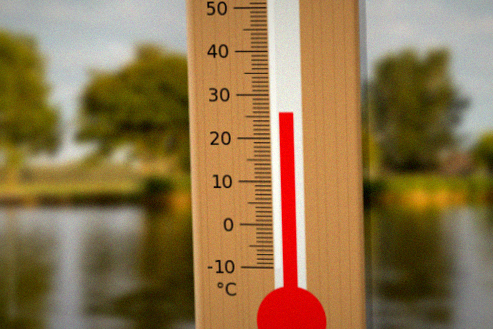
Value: 26 °C
